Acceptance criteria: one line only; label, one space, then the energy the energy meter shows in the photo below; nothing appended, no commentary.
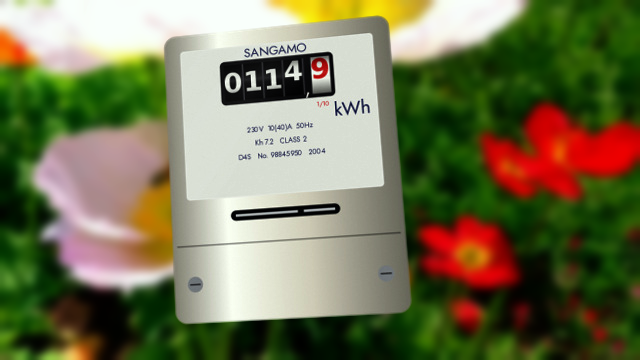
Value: 114.9 kWh
